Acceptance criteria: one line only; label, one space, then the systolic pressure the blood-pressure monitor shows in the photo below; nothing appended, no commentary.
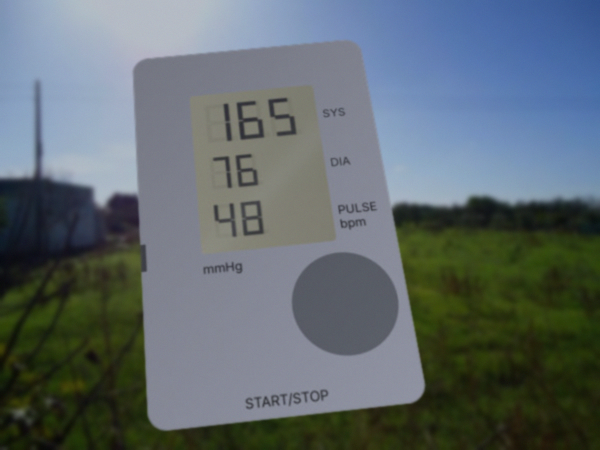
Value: 165 mmHg
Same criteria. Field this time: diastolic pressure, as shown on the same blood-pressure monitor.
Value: 76 mmHg
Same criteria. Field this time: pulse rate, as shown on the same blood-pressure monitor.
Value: 48 bpm
